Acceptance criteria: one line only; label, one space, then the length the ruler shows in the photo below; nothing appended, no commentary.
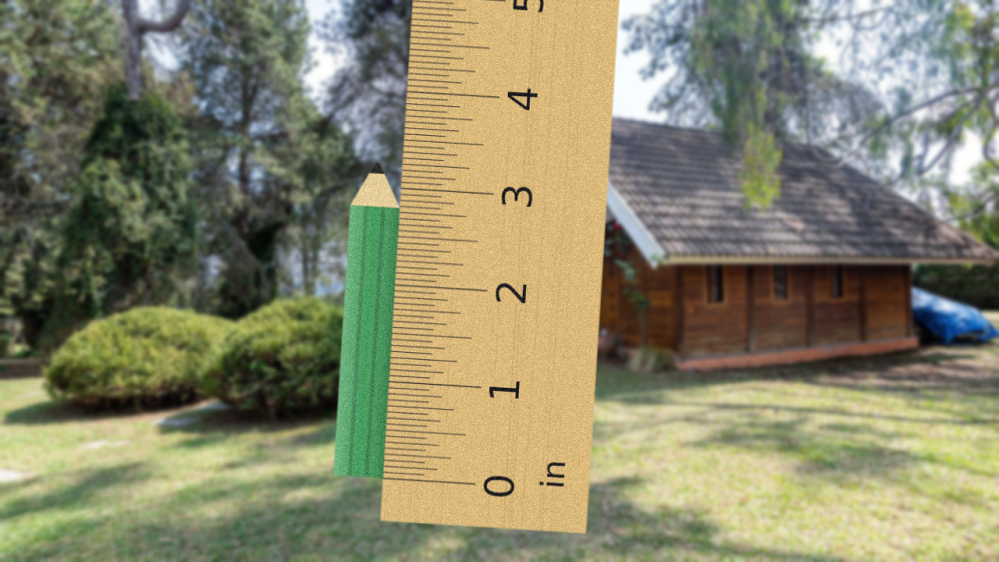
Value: 3.25 in
